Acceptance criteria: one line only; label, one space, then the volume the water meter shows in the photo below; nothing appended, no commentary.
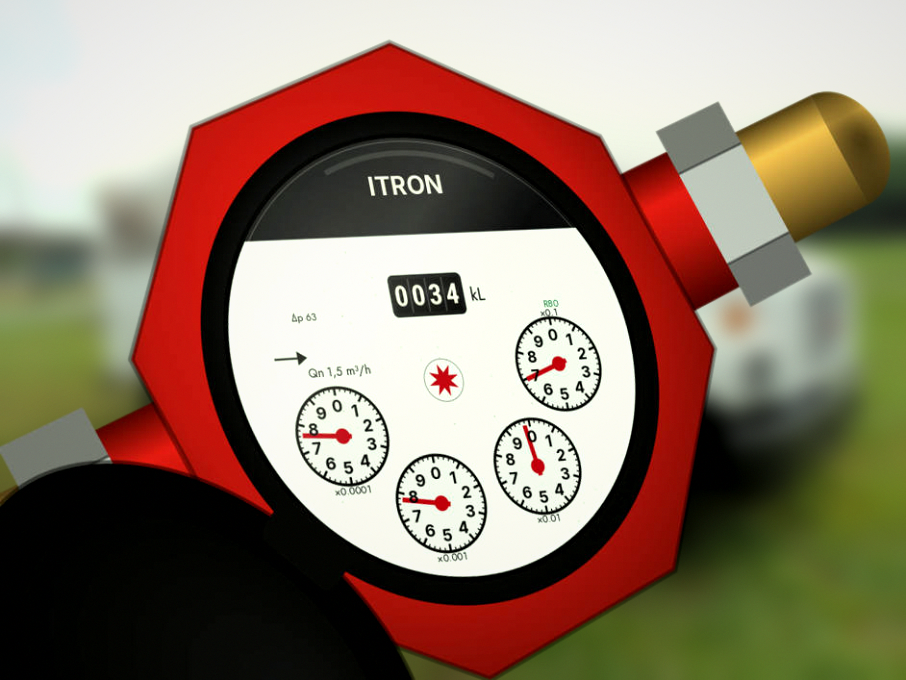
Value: 34.6977 kL
